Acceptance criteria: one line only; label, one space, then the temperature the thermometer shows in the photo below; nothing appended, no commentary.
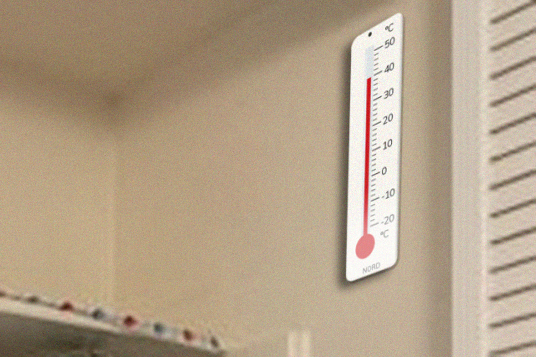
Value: 40 °C
